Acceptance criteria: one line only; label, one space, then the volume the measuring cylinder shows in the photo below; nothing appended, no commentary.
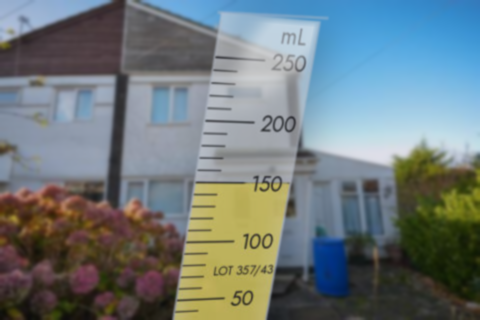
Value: 150 mL
